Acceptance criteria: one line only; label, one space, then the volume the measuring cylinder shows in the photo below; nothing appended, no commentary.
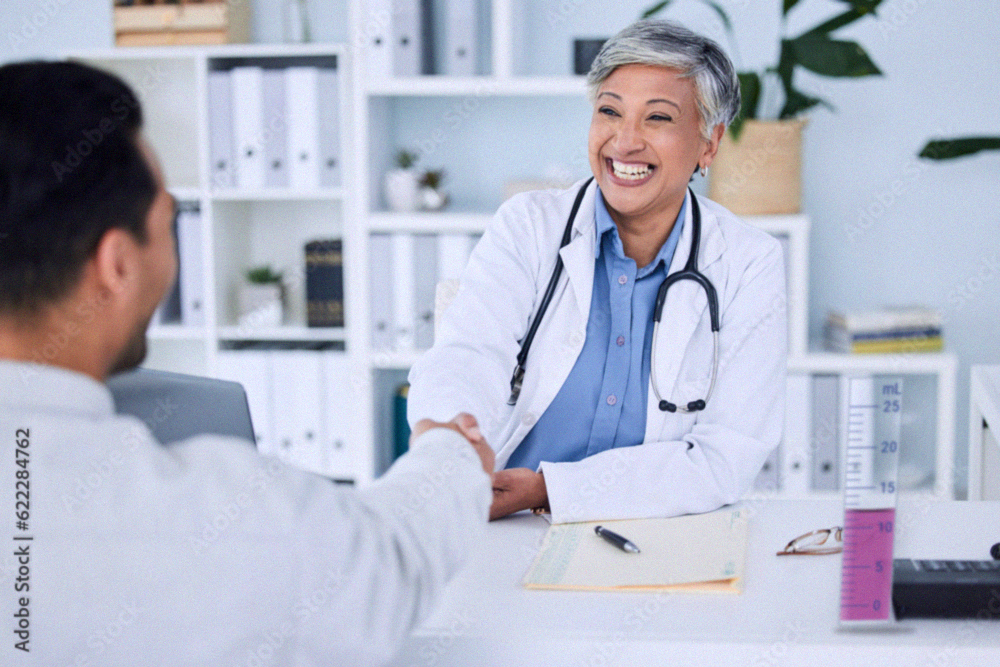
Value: 12 mL
